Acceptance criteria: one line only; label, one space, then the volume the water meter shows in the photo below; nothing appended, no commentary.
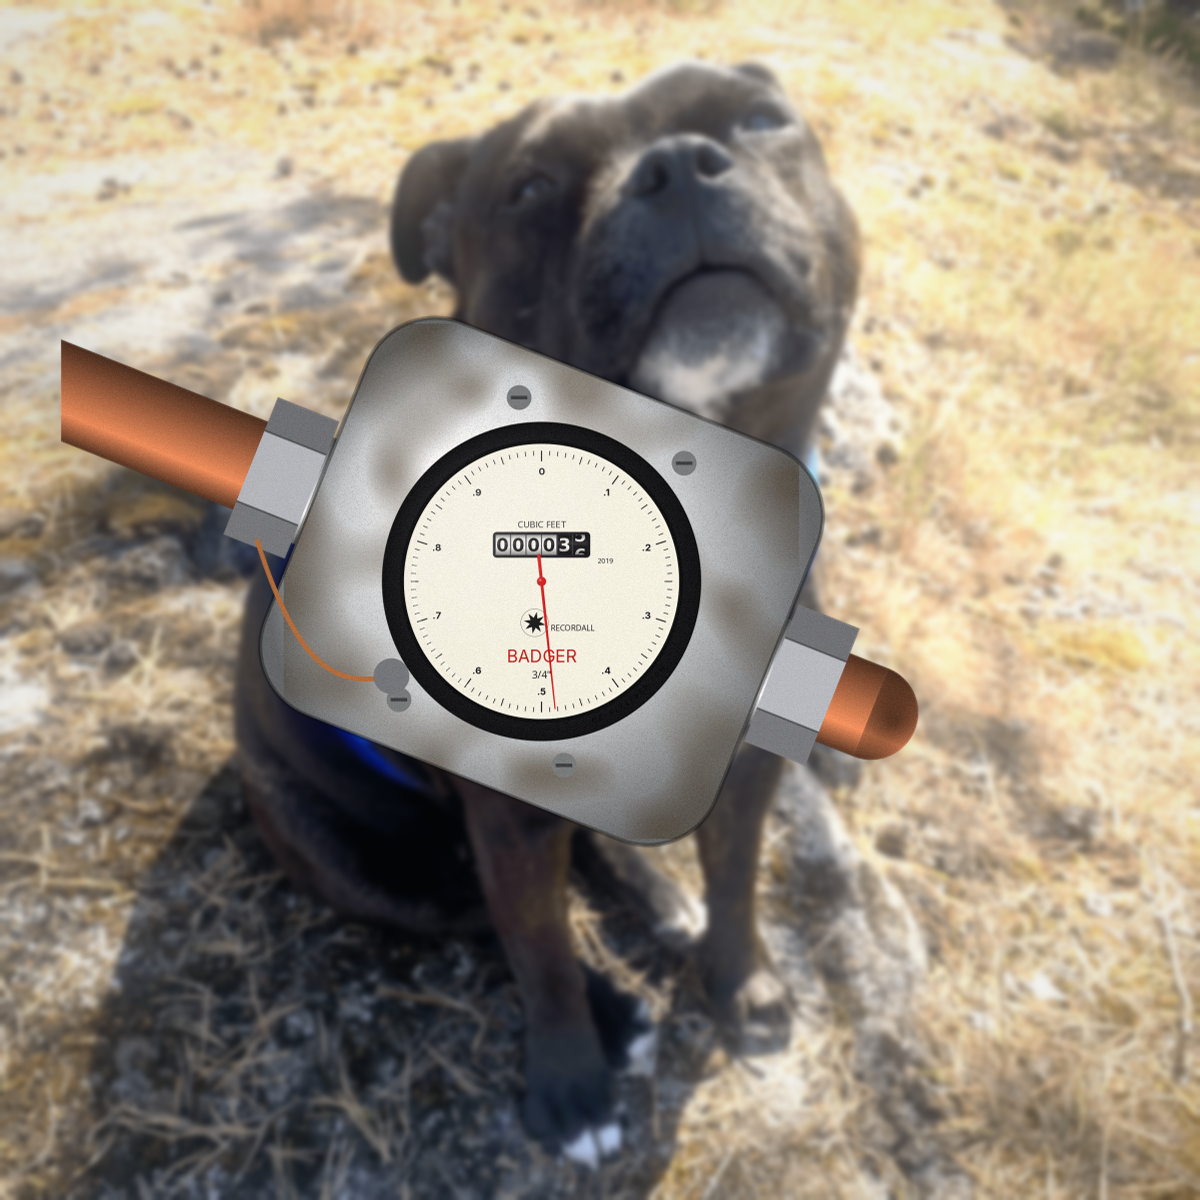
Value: 35.48 ft³
